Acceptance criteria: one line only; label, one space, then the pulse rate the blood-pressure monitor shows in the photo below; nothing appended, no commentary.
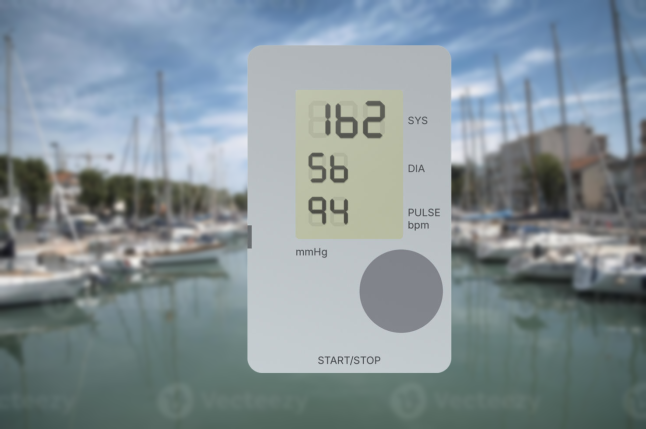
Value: 94 bpm
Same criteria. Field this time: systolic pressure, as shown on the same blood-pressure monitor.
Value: 162 mmHg
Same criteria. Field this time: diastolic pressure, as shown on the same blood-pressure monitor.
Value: 56 mmHg
